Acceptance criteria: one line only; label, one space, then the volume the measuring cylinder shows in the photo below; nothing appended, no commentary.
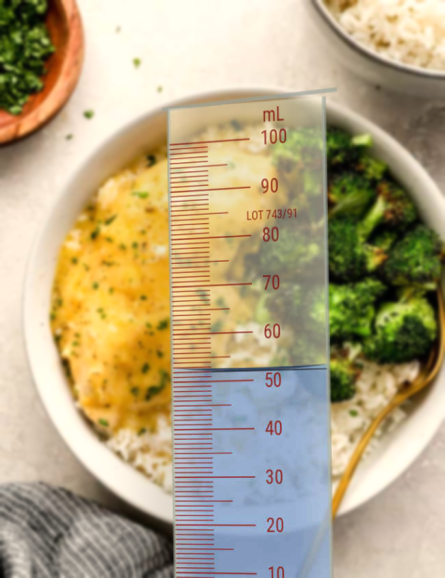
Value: 52 mL
